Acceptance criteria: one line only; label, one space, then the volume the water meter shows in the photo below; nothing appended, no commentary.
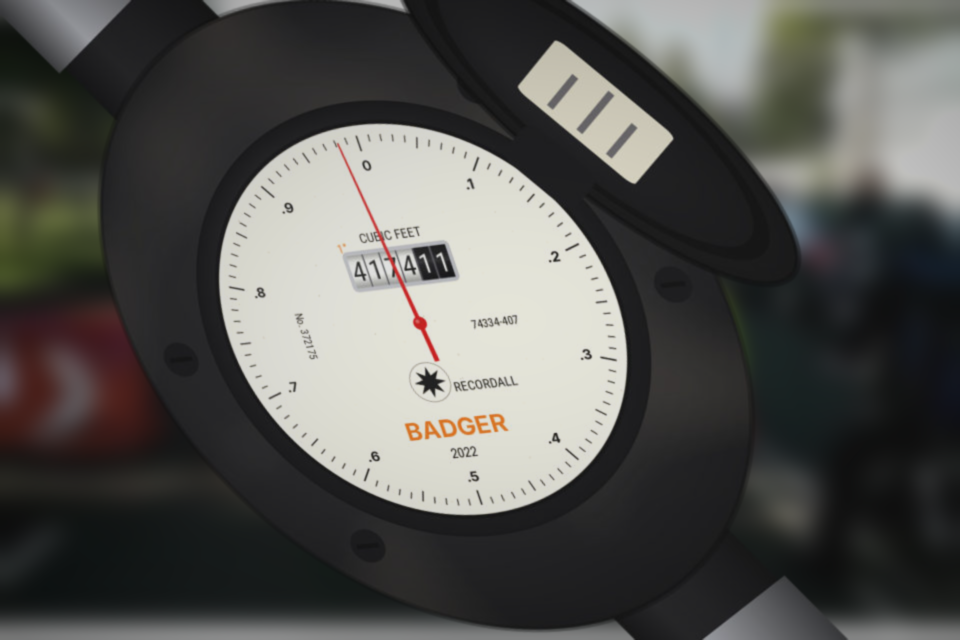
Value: 417410.98 ft³
